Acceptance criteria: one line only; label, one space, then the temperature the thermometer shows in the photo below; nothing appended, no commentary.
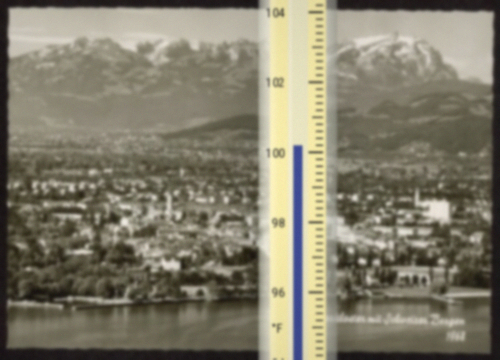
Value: 100.2 °F
